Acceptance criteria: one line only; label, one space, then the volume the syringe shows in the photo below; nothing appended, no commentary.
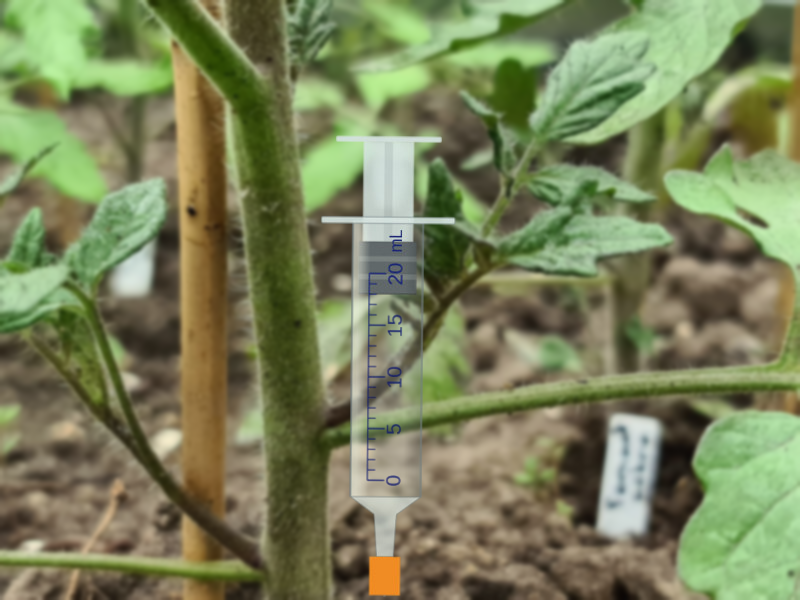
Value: 18 mL
